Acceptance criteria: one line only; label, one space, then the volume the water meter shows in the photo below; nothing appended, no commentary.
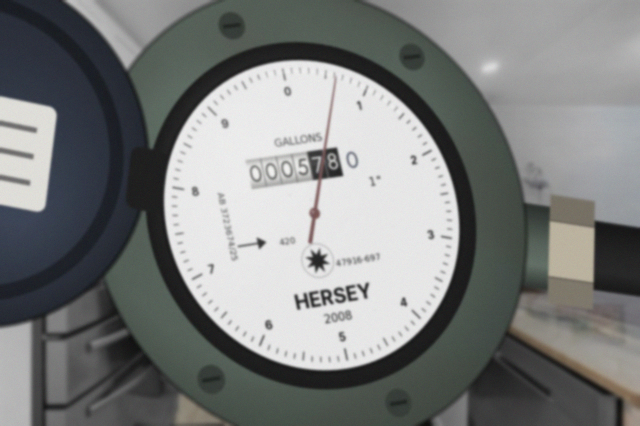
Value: 5780.6 gal
